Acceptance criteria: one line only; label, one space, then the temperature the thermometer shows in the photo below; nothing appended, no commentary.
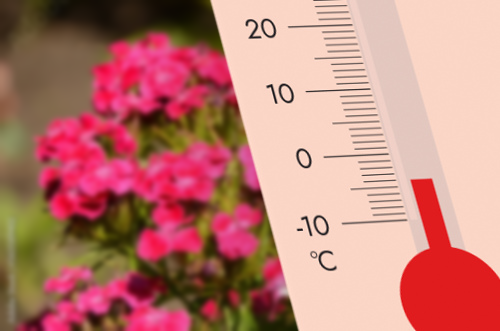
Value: -4 °C
